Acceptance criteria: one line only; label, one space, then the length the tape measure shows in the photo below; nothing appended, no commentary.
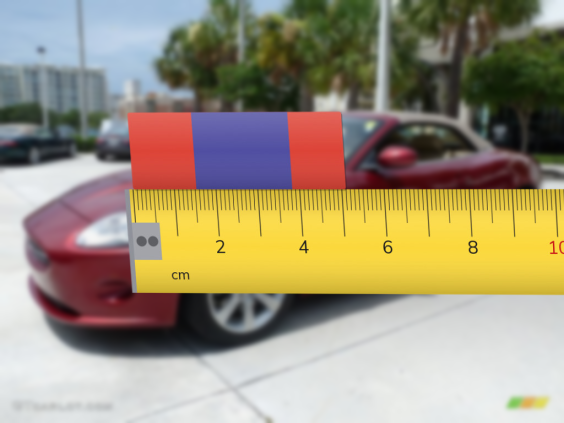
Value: 5.1 cm
